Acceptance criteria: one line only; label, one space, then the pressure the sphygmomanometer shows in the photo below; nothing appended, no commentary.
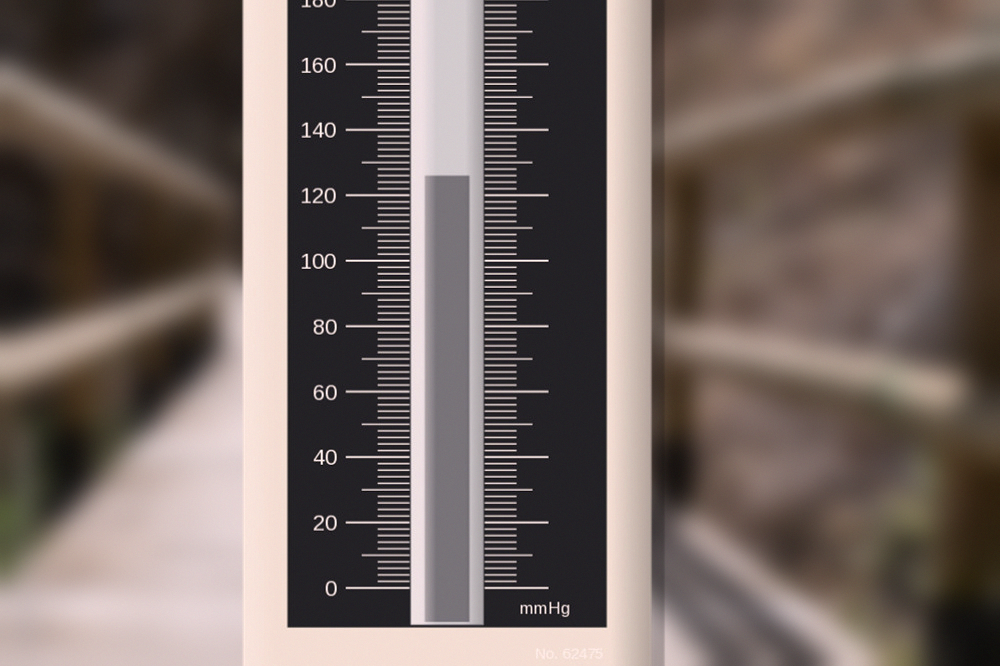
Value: 126 mmHg
